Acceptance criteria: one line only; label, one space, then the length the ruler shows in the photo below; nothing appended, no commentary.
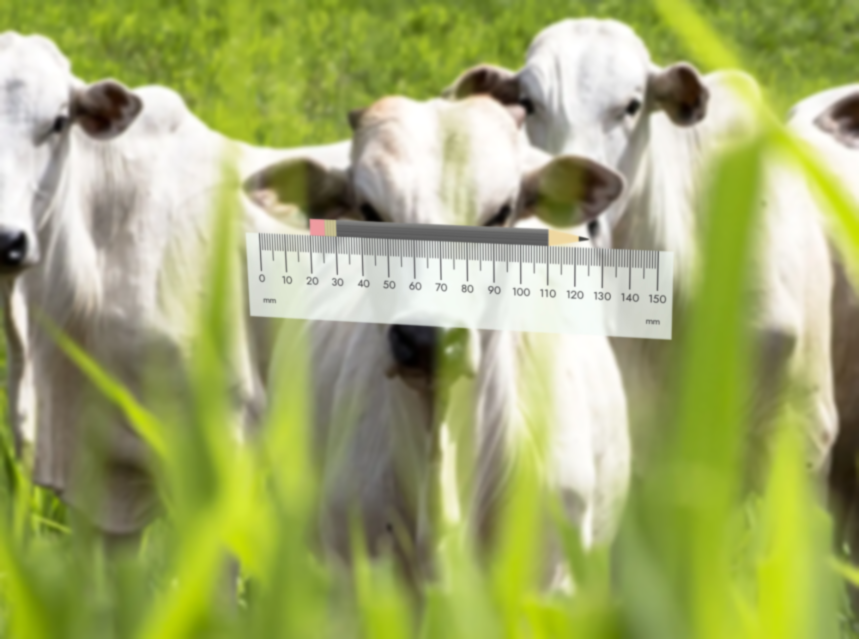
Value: 105 mm
